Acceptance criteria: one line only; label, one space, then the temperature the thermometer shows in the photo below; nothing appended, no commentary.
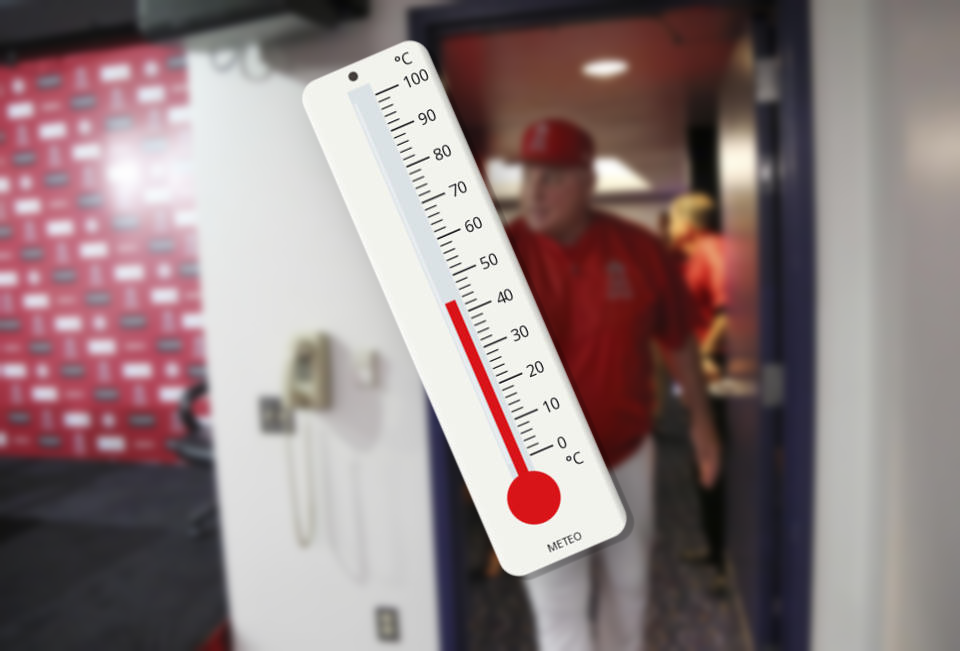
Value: 44 °C
